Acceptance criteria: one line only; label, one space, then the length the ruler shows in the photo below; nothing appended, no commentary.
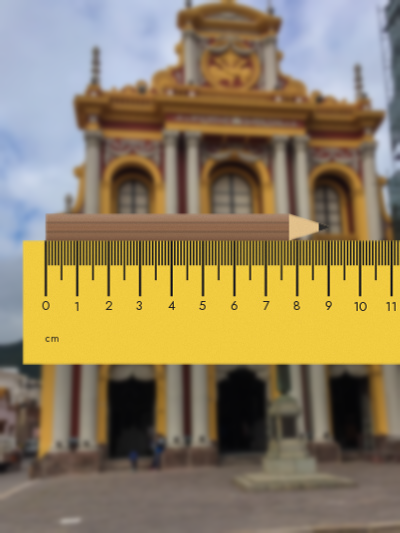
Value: 9 cm
